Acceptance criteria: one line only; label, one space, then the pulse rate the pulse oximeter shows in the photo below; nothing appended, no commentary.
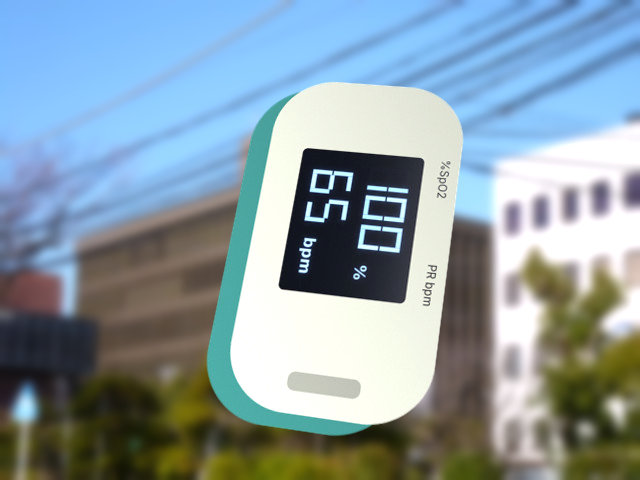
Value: 65 bpm
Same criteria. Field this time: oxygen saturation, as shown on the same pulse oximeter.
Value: 100 %
